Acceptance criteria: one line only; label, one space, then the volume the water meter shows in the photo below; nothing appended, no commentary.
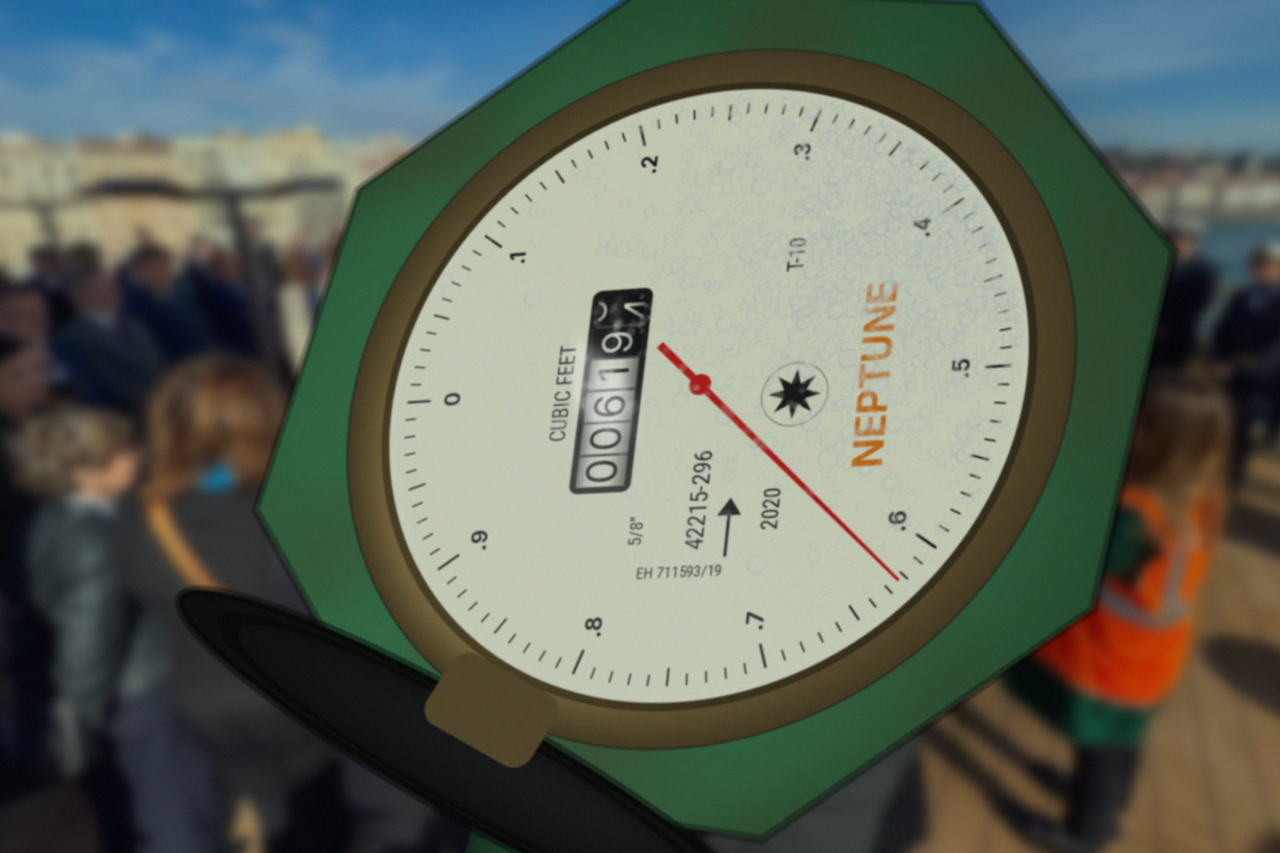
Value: 6193.62 ft³
